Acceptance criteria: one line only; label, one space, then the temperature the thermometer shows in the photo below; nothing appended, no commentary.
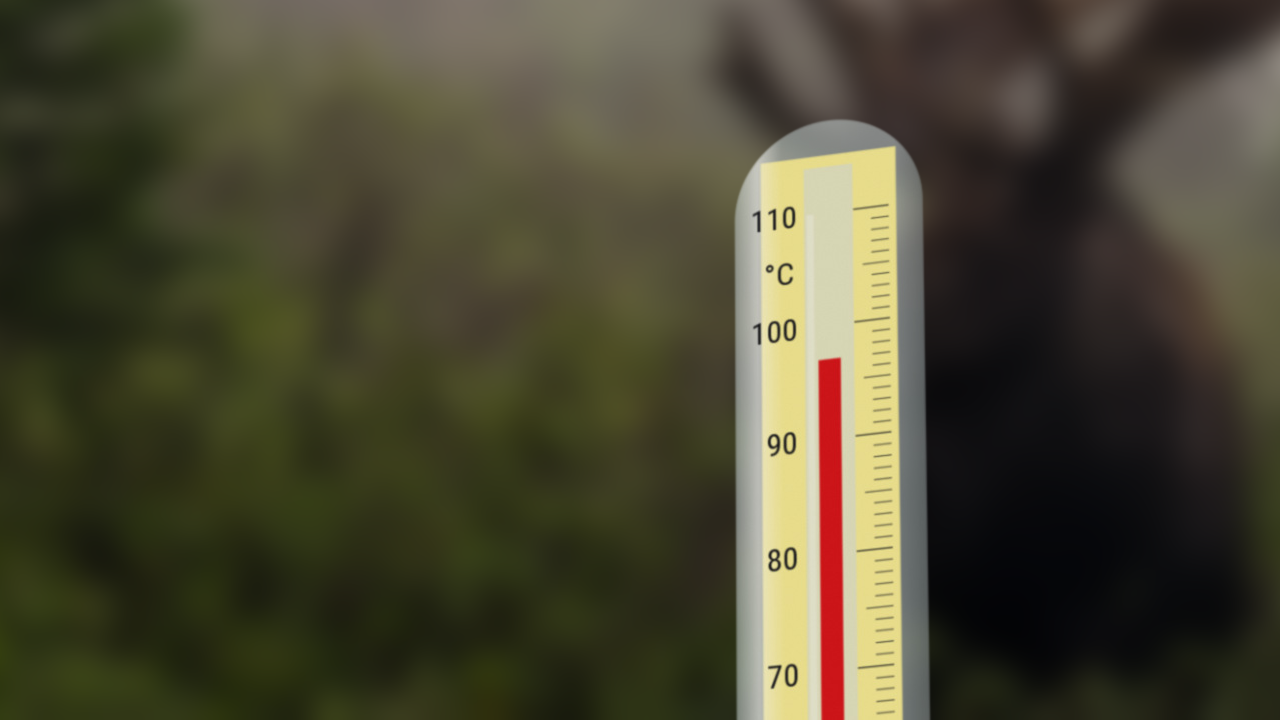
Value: 97 °C
